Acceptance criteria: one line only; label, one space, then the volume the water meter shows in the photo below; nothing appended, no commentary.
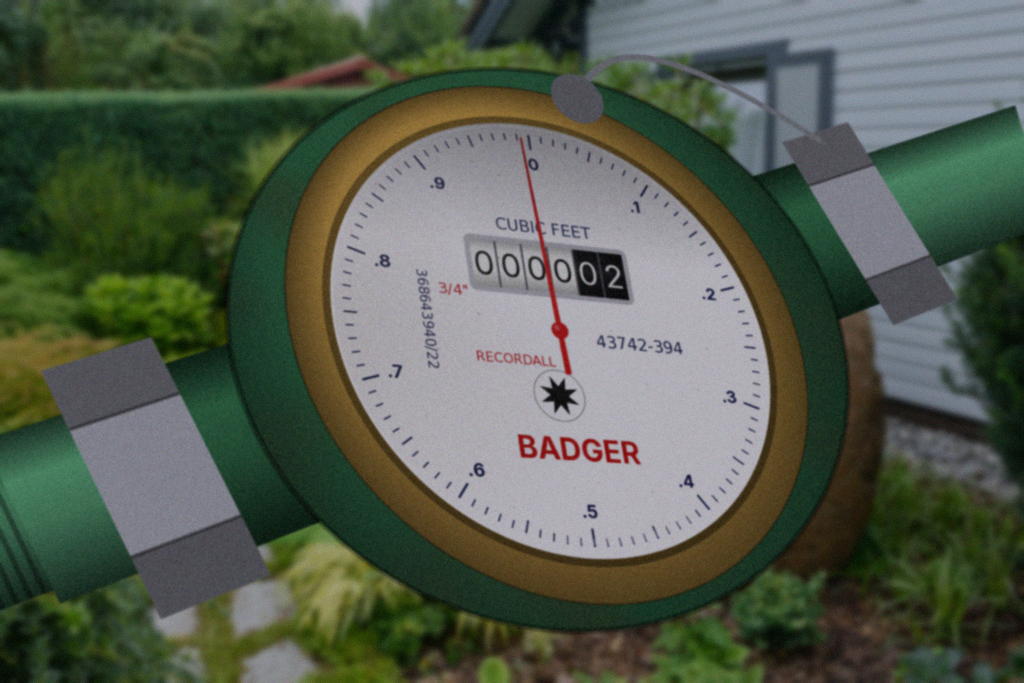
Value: 1.99 ft³
